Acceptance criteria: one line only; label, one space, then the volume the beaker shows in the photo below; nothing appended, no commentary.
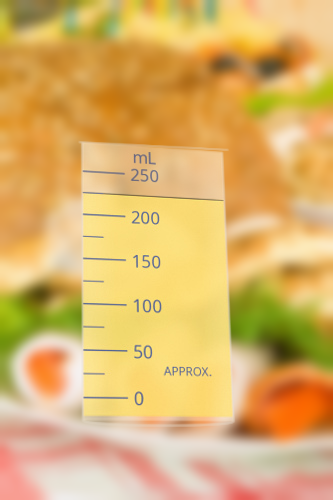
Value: 225 mL
